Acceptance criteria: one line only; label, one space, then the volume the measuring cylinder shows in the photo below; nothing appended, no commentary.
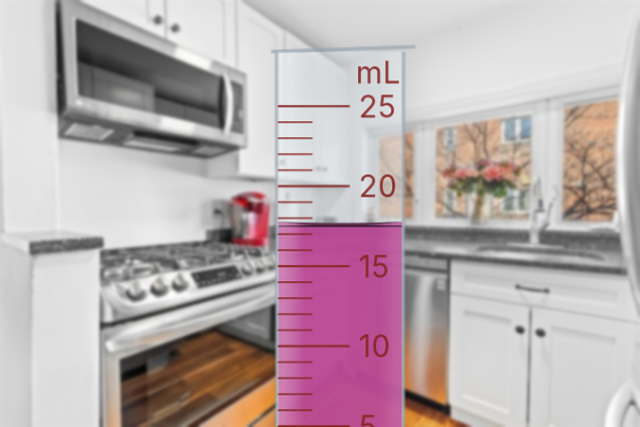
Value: 17.5 mL
